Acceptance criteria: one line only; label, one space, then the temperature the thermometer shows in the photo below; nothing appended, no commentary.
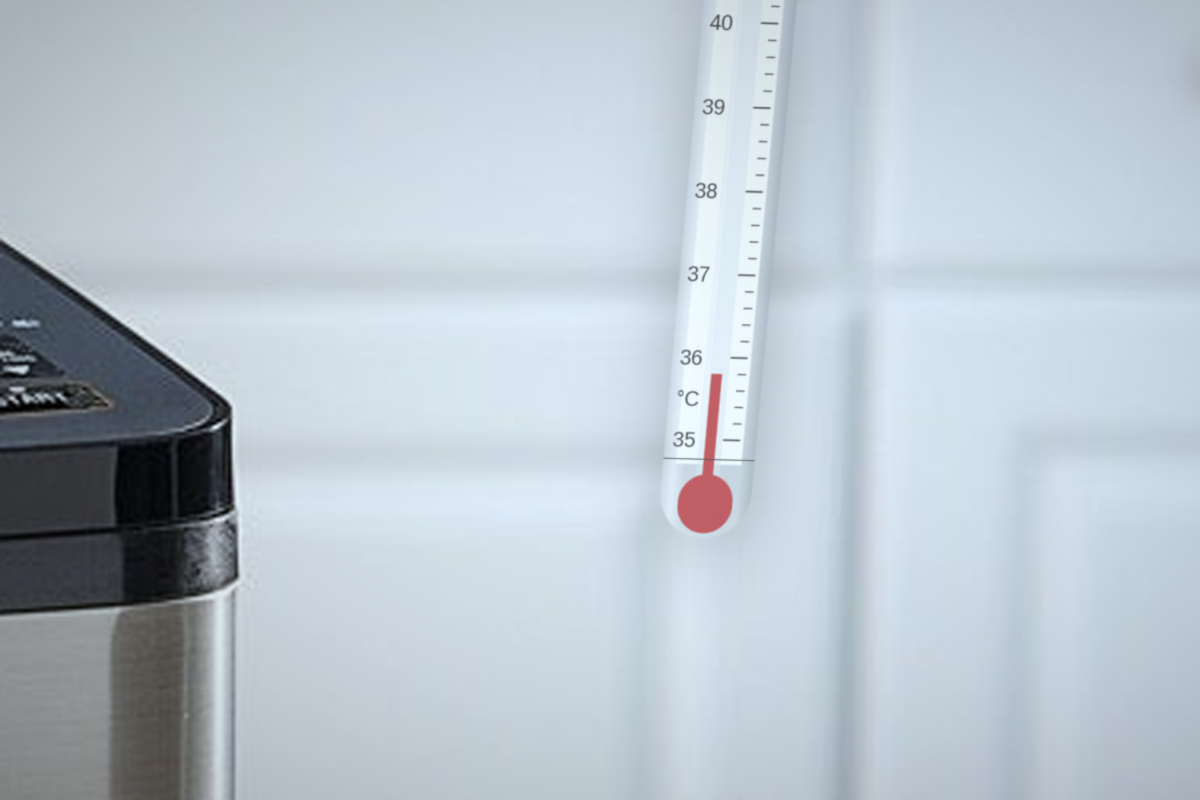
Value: 35.8 °C
